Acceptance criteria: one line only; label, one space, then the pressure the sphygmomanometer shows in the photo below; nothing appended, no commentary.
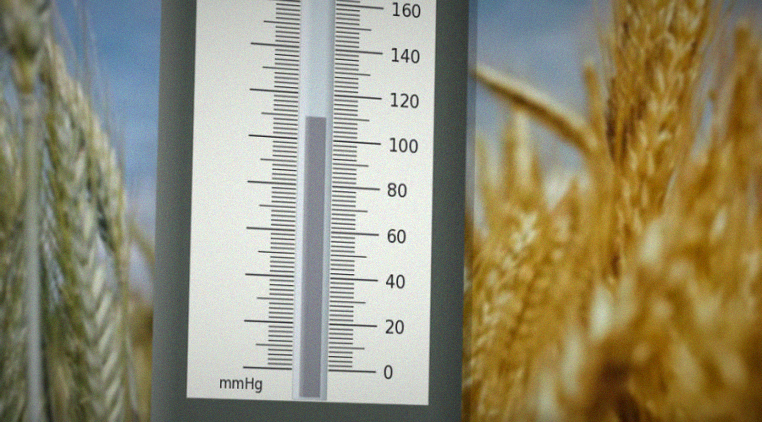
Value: 110 mmHg
